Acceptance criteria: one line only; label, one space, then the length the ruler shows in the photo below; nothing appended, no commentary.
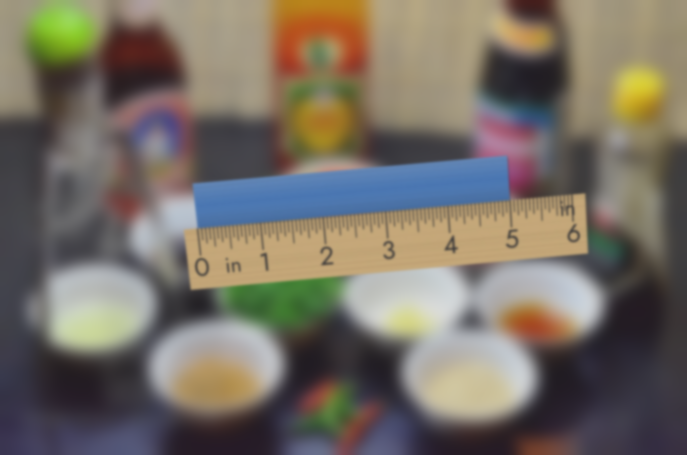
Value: 5 in
